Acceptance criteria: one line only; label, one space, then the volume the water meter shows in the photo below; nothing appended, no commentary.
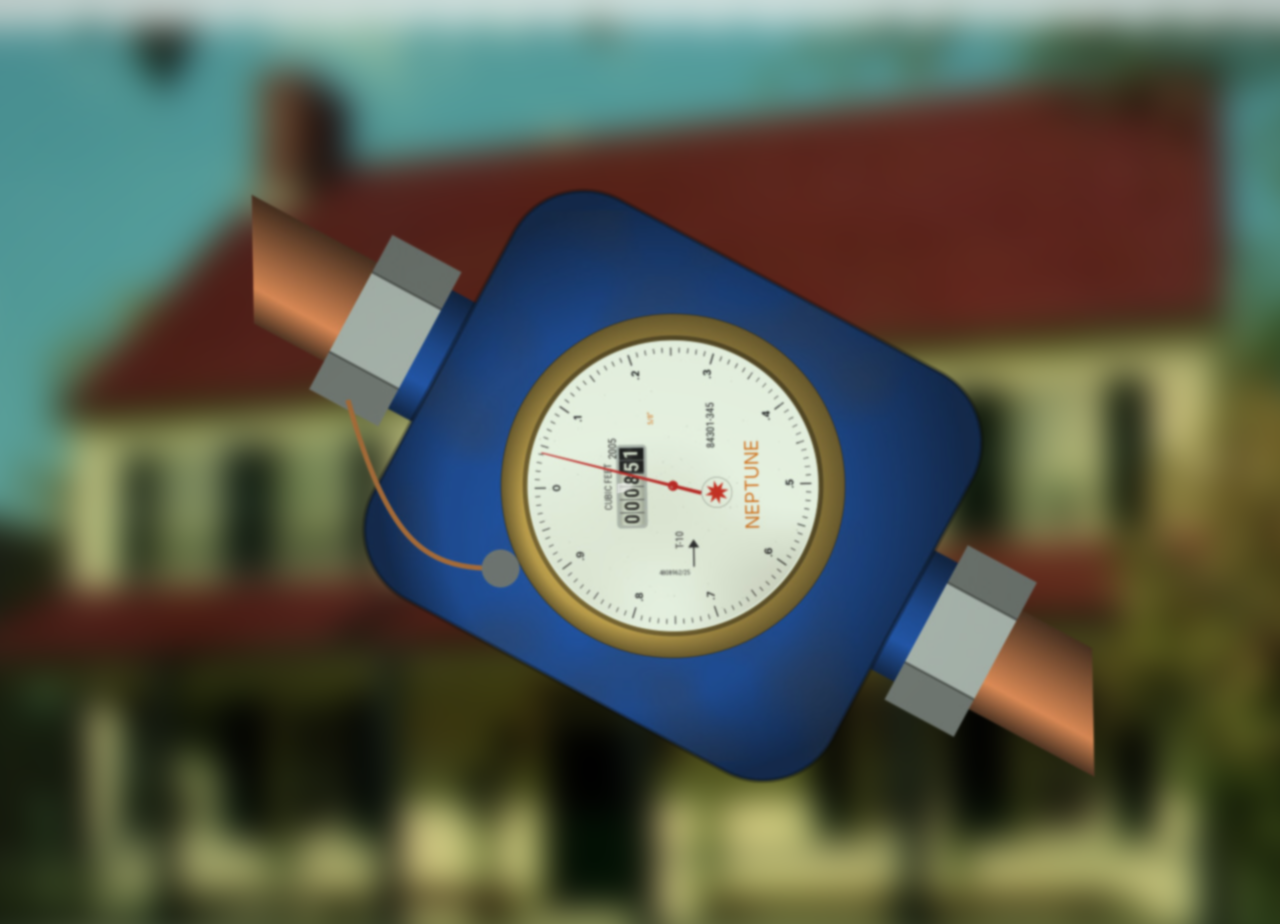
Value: 851.04 ft³
